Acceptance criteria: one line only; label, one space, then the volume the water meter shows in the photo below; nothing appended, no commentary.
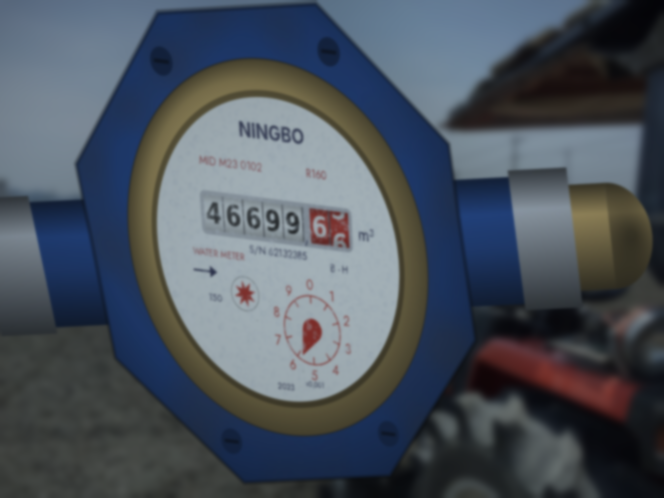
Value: 46699.655 m³
